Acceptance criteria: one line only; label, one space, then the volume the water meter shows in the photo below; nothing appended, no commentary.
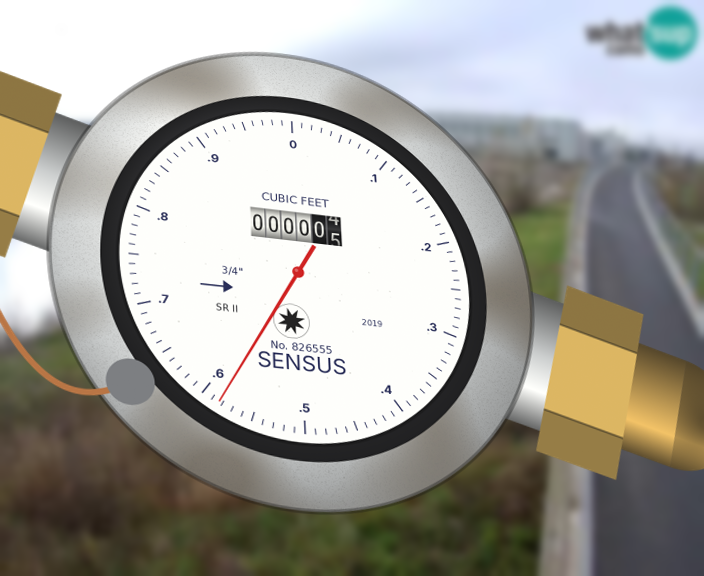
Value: 4.58 ft³
